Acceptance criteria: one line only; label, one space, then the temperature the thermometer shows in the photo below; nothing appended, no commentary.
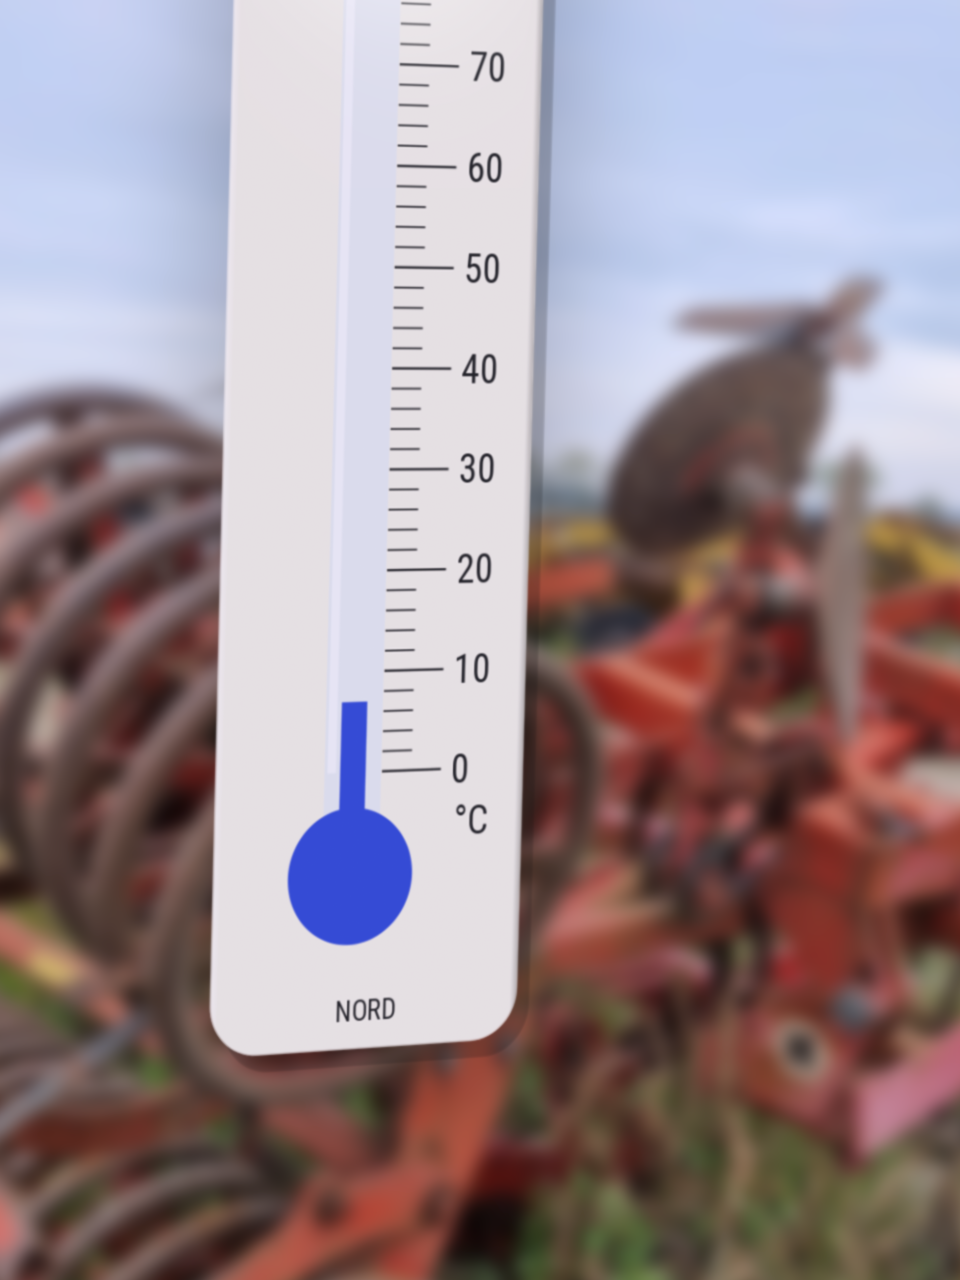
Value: 7 °C
